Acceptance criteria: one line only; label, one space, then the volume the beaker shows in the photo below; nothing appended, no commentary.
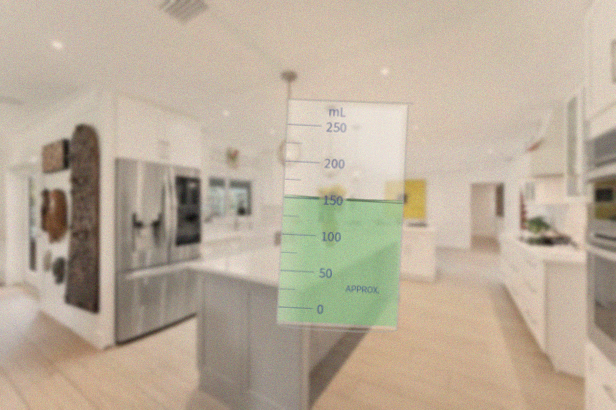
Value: 150 mL
